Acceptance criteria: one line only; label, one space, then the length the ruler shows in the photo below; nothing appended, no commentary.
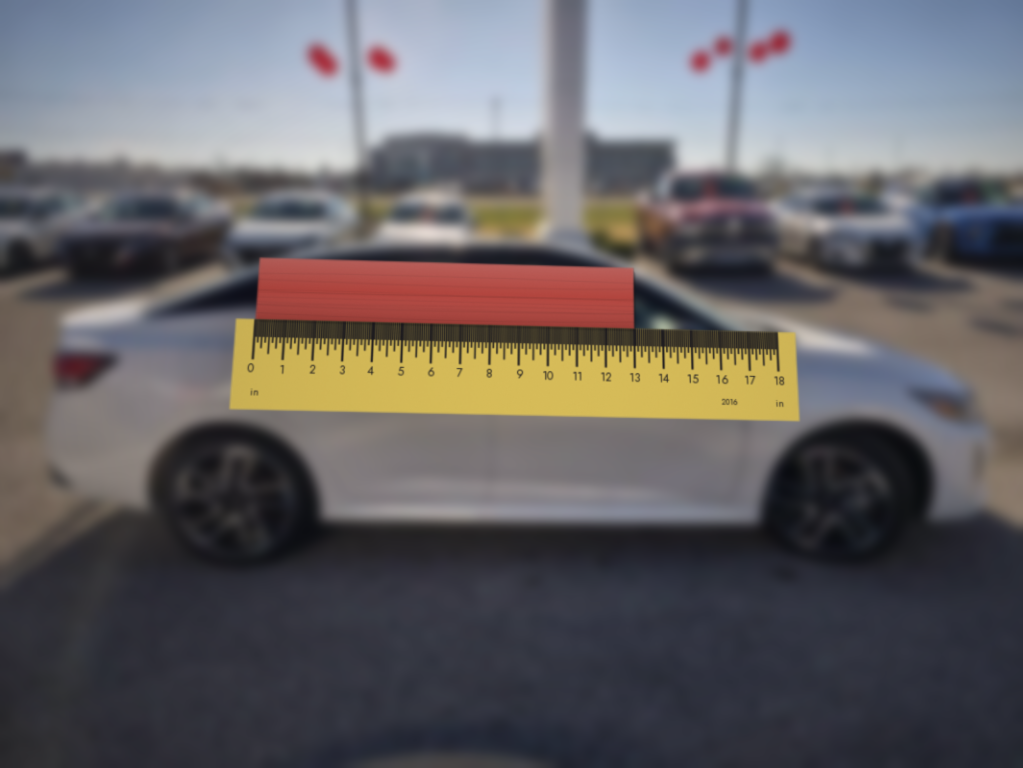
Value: 13 in
